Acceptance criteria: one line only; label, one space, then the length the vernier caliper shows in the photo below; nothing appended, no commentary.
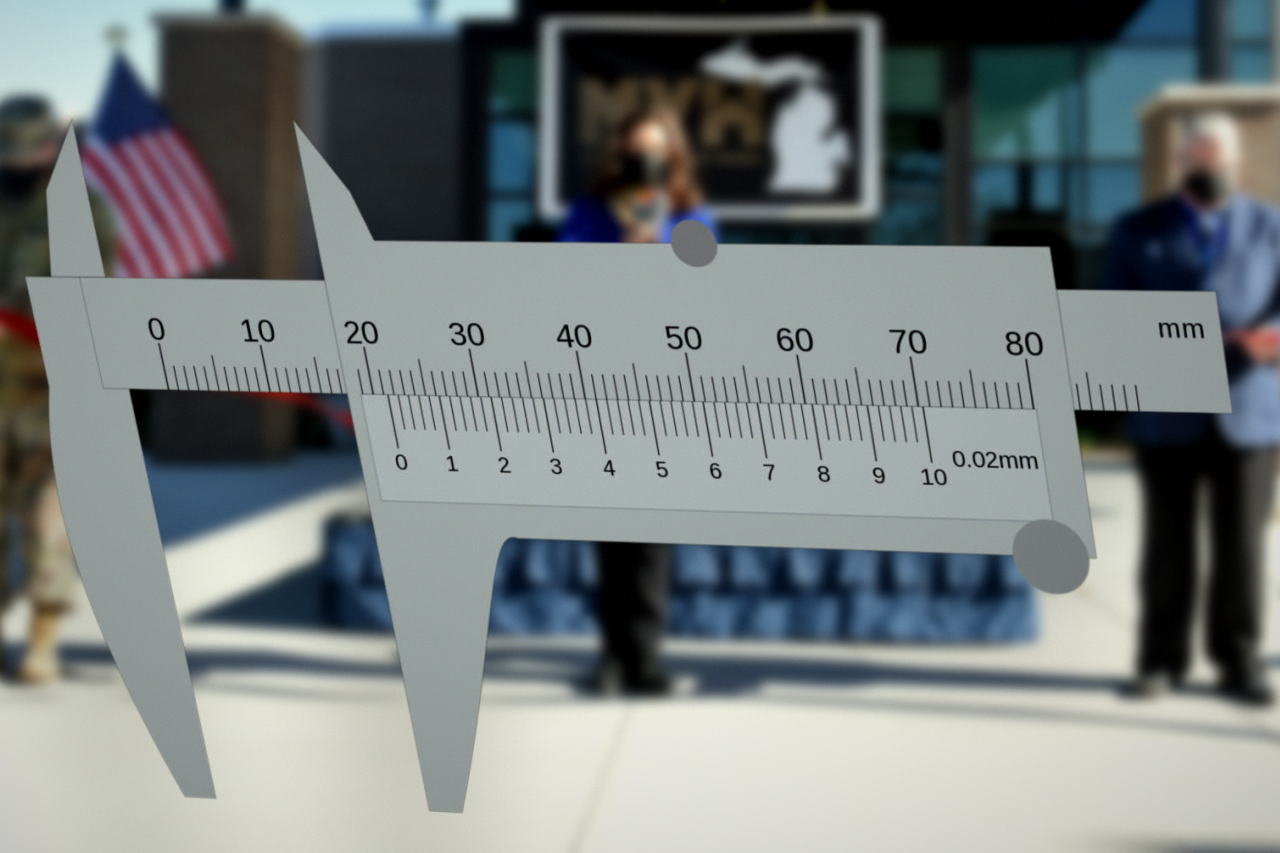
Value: 21.4 mm
